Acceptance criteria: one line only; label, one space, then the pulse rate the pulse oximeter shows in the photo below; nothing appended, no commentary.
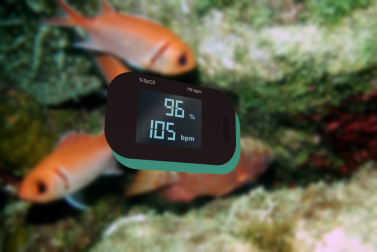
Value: 105 bpm
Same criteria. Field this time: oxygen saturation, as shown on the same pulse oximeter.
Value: 96 %
